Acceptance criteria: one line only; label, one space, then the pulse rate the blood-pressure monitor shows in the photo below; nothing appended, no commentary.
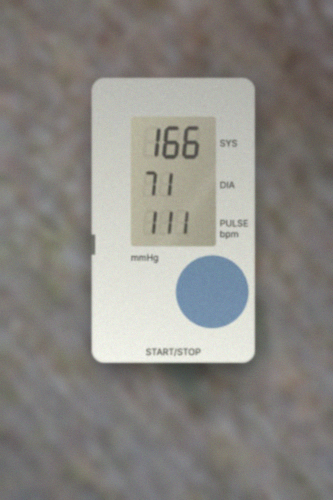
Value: 111 bpm
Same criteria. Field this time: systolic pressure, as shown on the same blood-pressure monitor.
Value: 166 mmHg
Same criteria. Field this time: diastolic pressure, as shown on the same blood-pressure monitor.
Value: 71 mmHg
